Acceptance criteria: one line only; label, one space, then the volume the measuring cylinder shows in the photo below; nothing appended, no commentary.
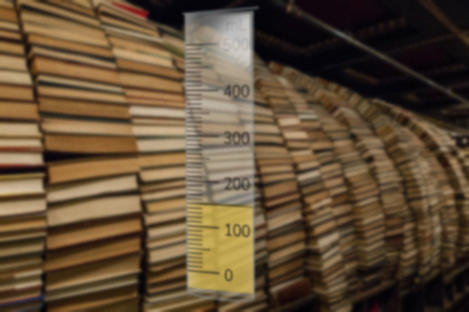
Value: 150 mL
